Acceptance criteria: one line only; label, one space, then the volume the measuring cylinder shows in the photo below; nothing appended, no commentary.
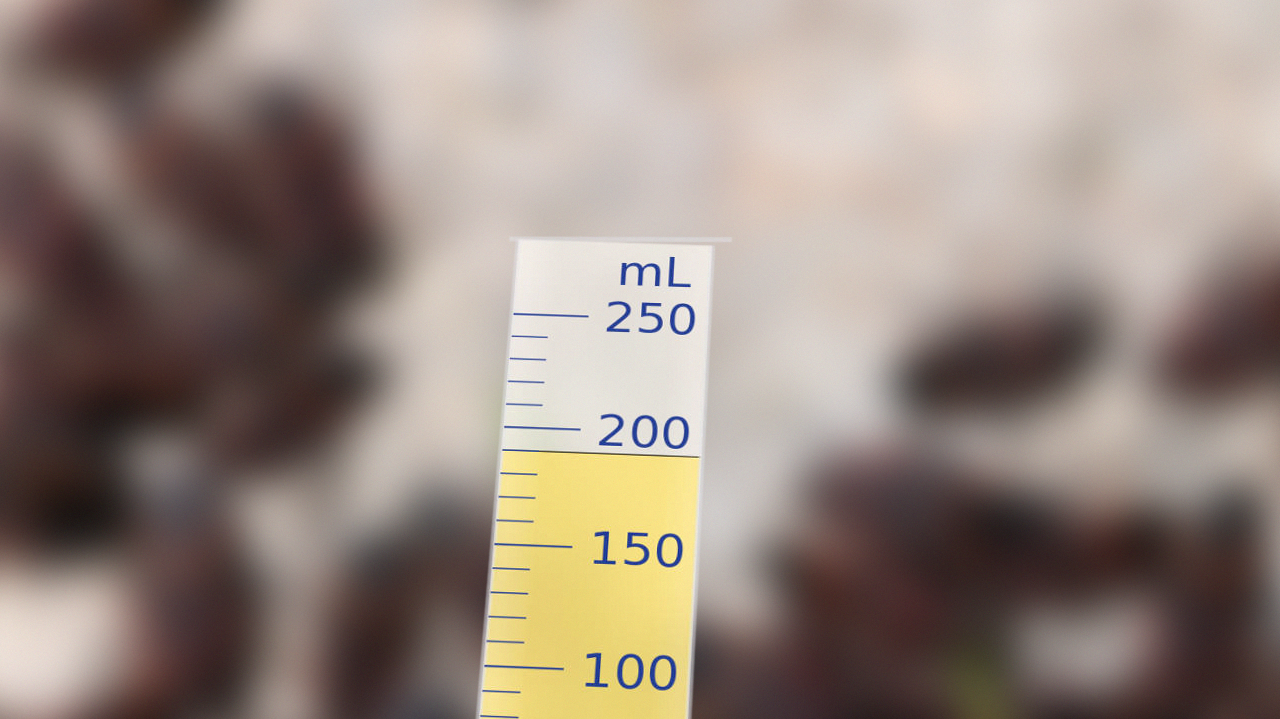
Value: 190 mL
